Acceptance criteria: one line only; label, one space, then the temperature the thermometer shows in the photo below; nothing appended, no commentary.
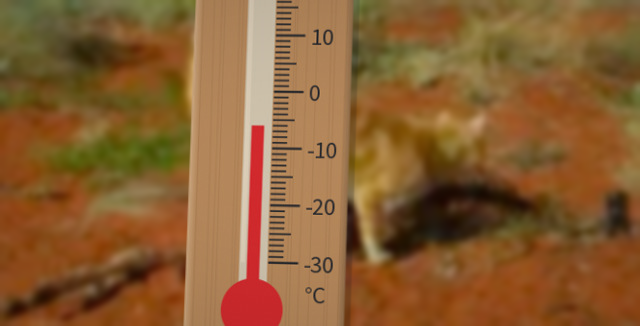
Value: -6 °C
